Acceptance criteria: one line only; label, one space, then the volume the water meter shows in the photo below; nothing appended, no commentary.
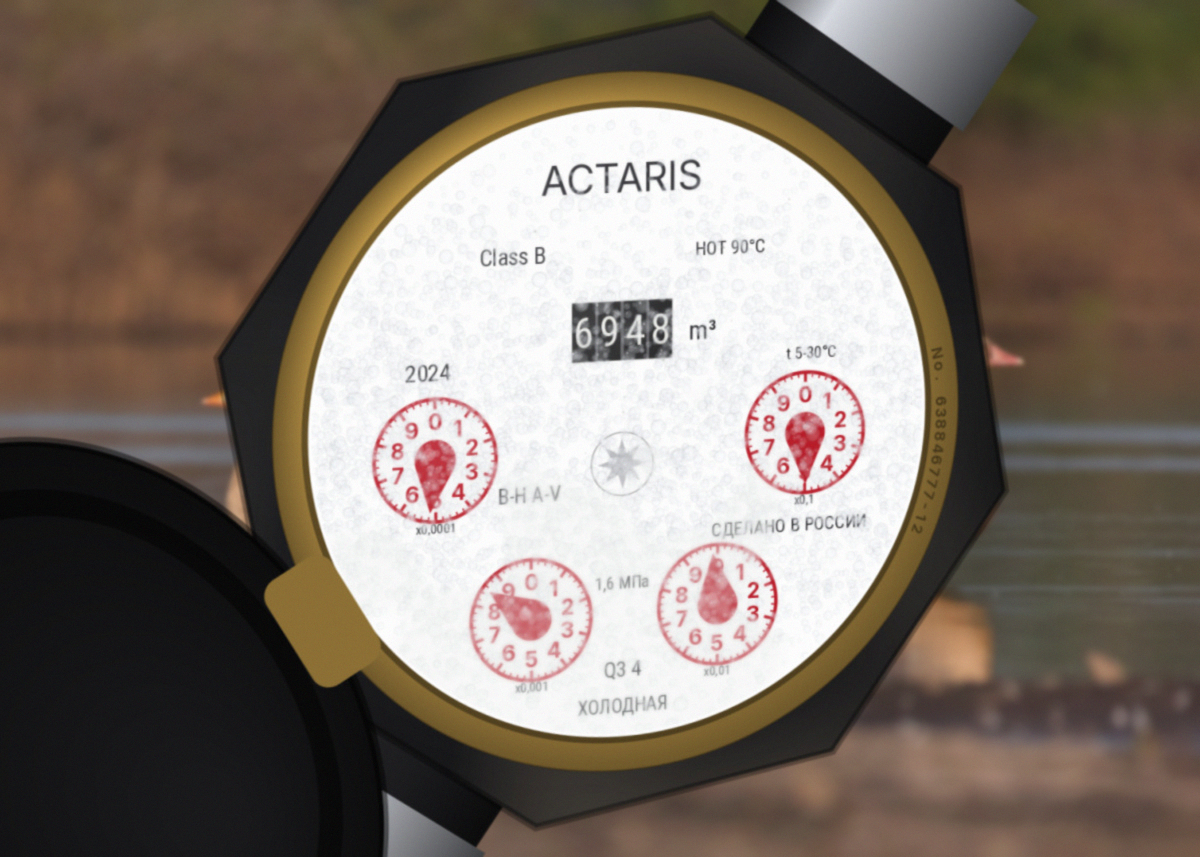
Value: 6948.4985 m³
